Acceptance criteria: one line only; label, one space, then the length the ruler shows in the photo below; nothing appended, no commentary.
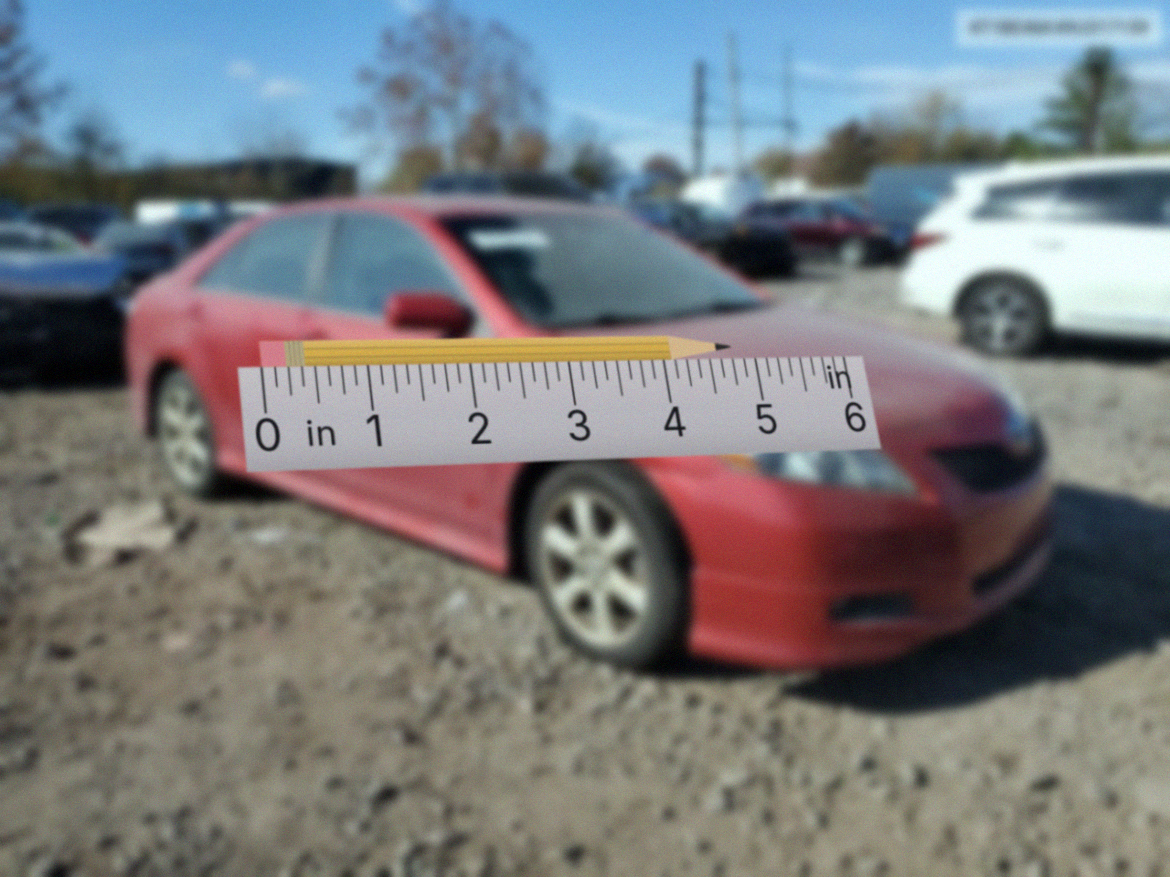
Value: 4.75 in
